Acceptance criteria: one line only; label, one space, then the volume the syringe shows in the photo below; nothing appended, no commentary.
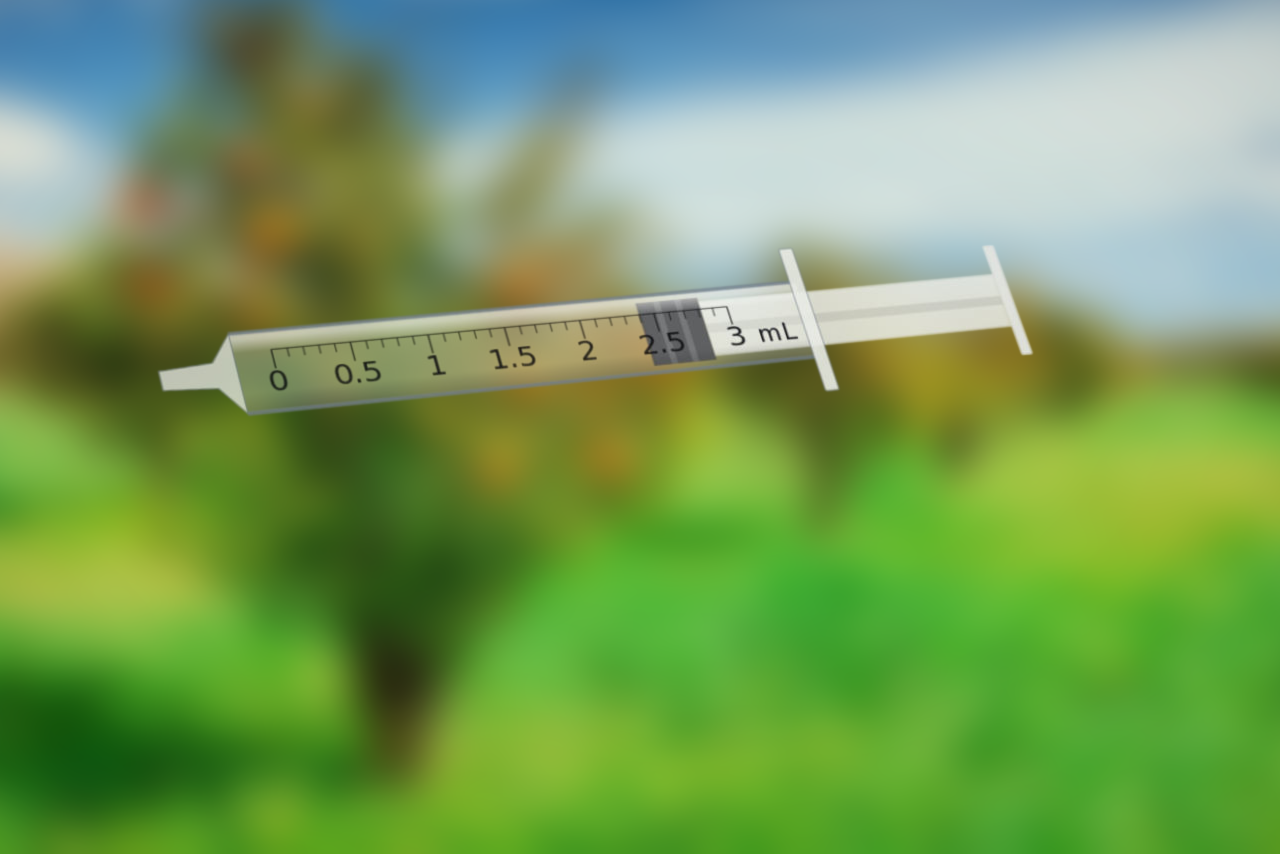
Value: 2.4 mL
